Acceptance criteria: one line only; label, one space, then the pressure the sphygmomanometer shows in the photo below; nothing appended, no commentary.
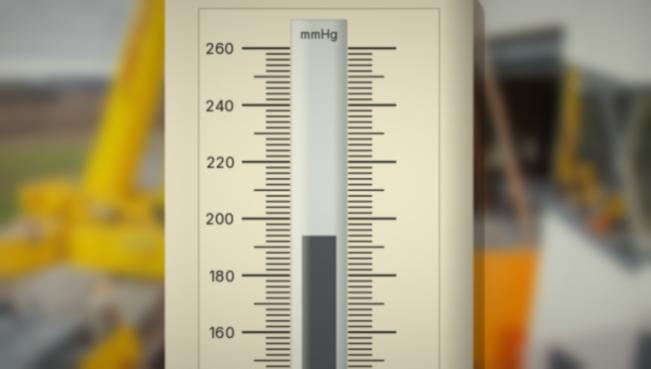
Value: 194 mmHg
